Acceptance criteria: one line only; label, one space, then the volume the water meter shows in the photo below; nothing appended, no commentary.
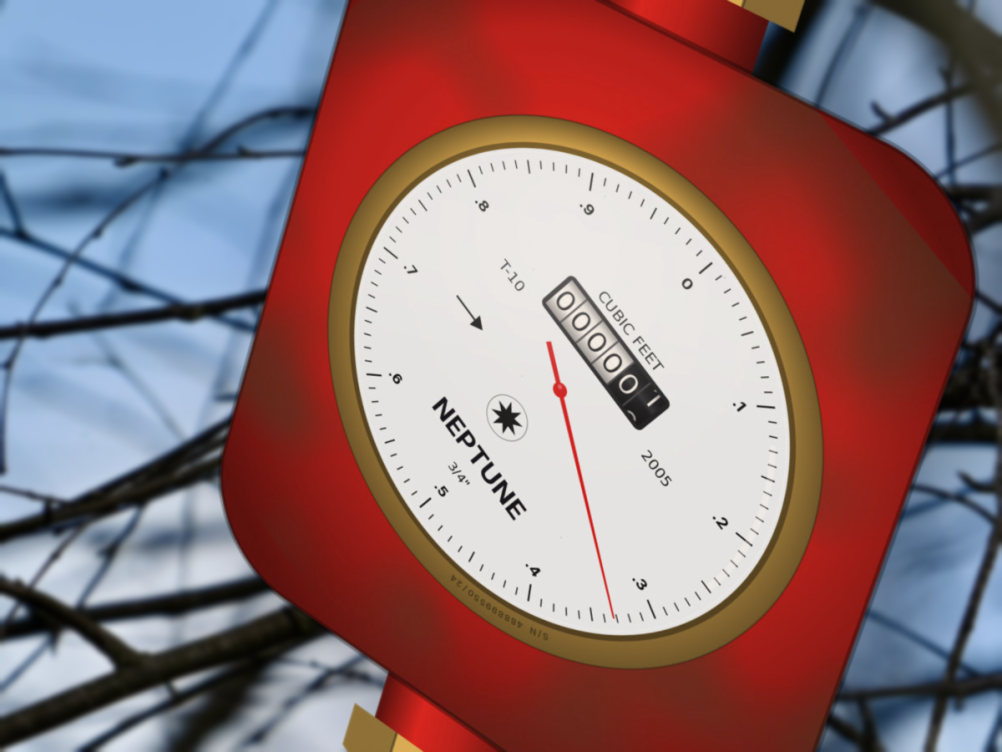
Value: 1.33 ft³
